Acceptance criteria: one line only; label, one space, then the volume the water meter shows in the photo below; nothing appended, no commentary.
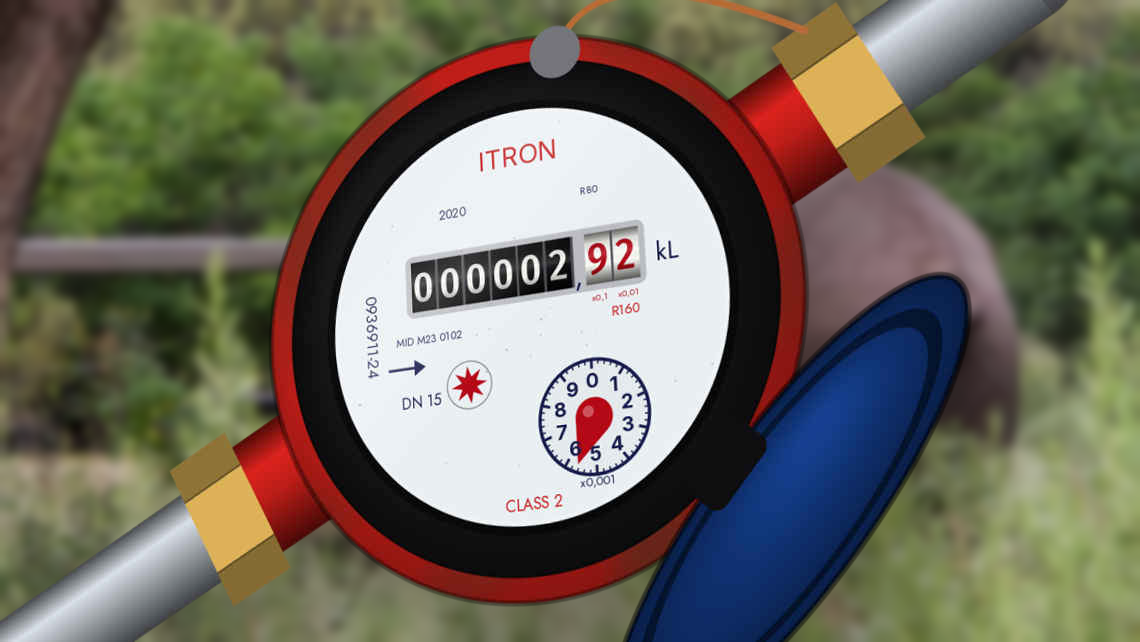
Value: 2.925 kL
